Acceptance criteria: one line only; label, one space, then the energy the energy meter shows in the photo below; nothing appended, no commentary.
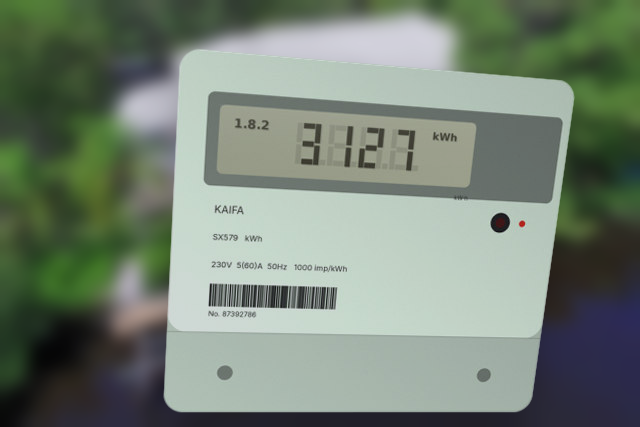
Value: 3127 kWh
